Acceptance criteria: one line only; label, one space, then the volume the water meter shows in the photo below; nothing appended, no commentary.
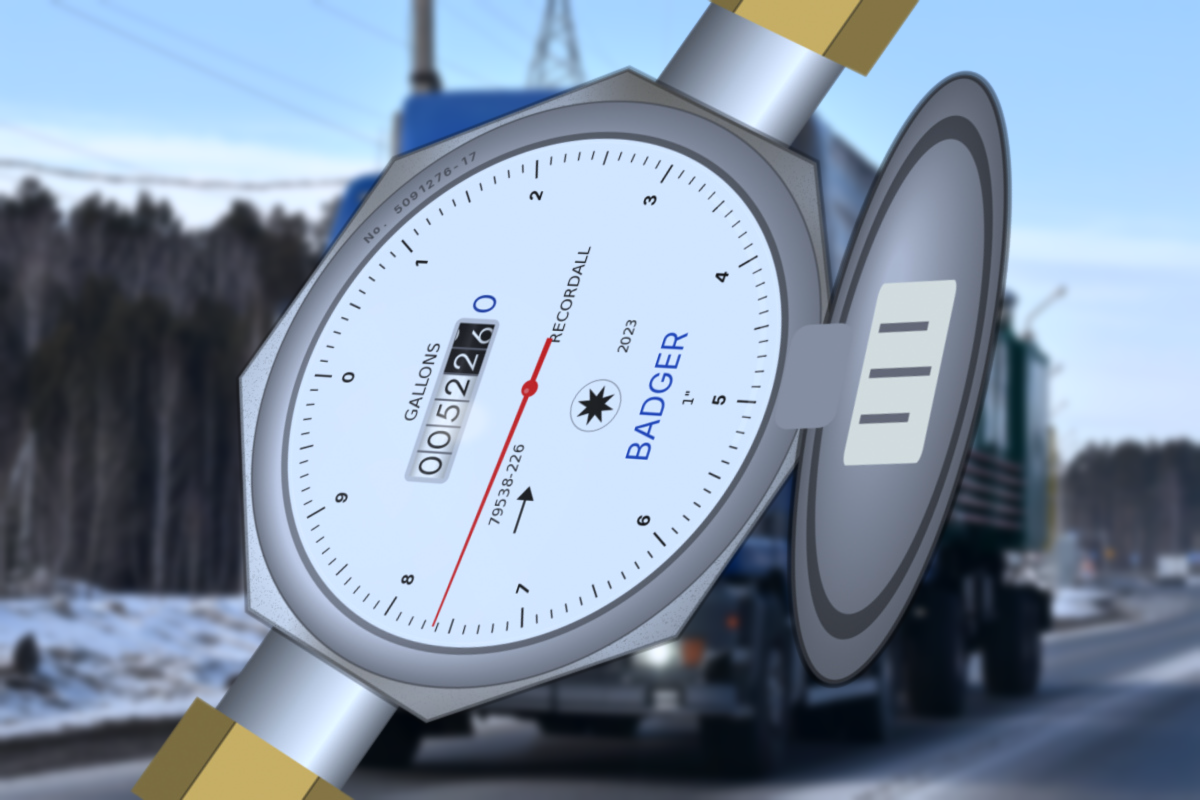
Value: 52257.6 gal
